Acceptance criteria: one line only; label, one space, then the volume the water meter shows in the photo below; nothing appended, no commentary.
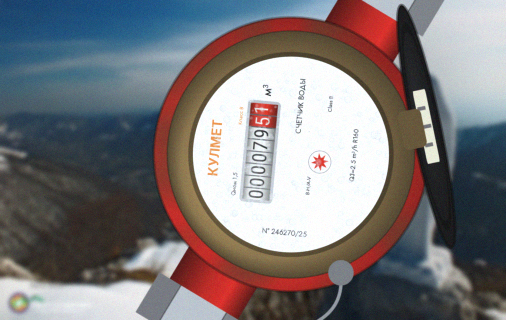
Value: 79.51 m³
